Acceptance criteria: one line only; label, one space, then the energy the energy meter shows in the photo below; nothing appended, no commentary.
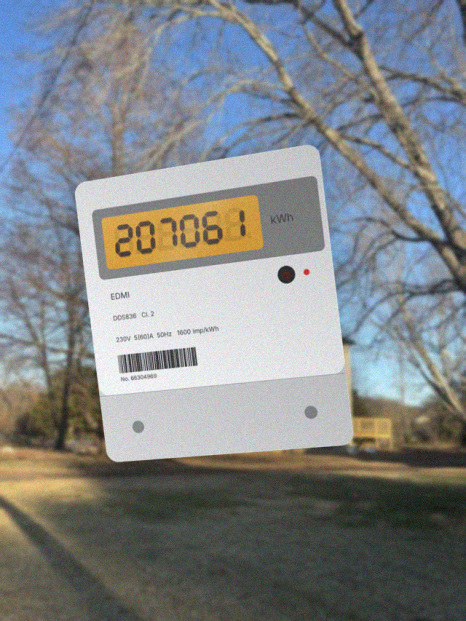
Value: 207061 kWh
